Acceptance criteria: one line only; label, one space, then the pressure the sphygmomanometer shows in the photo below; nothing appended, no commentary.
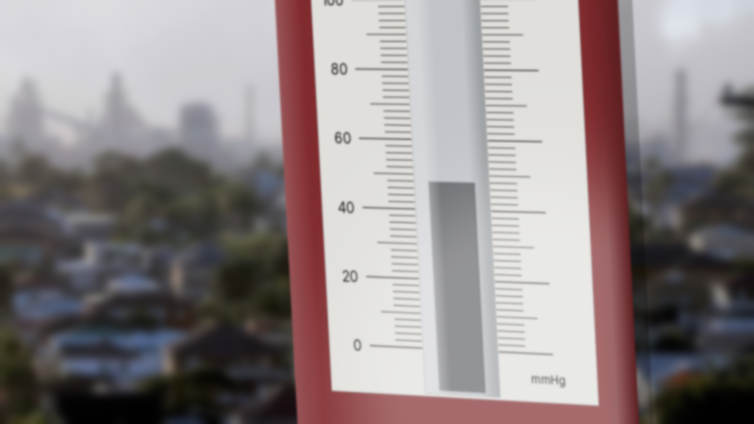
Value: 48 mmHg
